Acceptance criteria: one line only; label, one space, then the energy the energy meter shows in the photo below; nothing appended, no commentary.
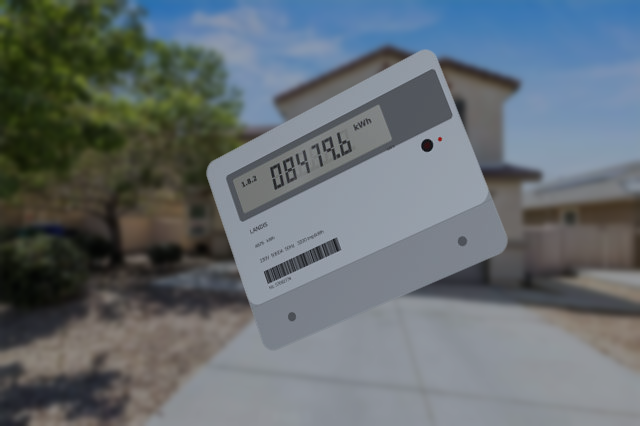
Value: 8479.6 kWh
